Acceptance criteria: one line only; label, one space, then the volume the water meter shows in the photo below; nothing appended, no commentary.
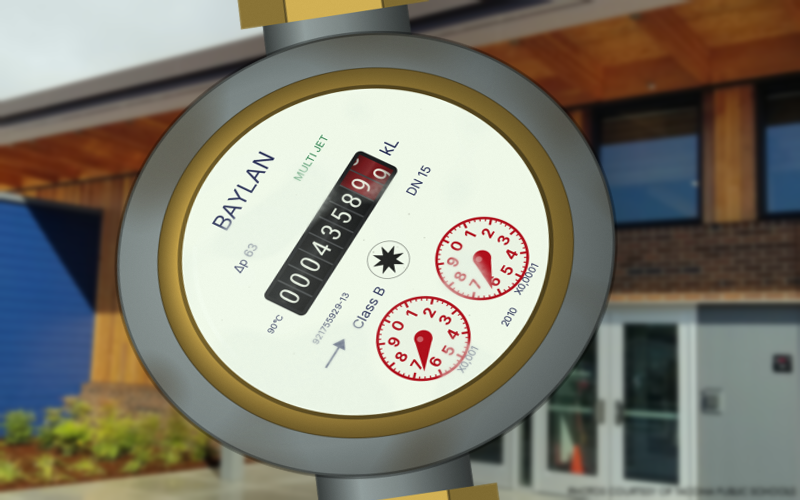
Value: 4358.9866 kL
